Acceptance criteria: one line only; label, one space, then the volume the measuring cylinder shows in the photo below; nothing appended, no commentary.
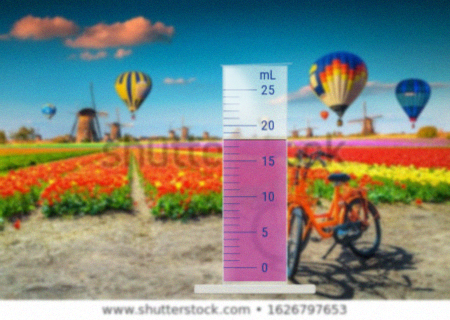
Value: 18 mL
